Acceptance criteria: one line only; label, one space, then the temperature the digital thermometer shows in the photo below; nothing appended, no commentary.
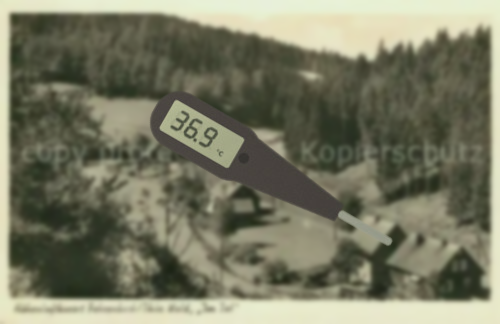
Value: 36.9 °C
